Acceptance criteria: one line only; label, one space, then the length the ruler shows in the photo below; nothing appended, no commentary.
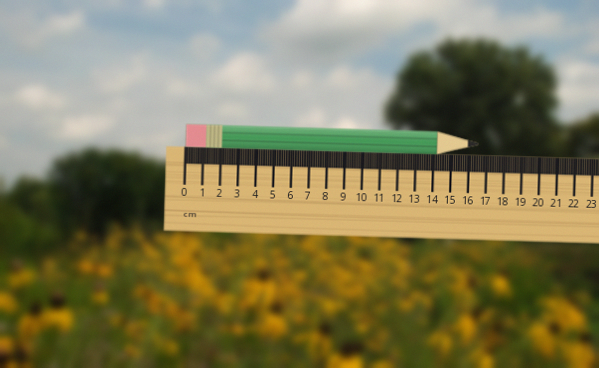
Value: 16.5 cm
